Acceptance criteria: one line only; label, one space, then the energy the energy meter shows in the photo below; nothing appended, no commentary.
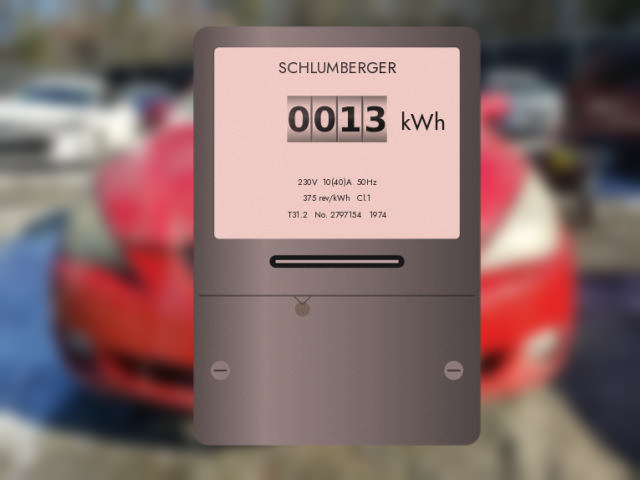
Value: 13 kWh
